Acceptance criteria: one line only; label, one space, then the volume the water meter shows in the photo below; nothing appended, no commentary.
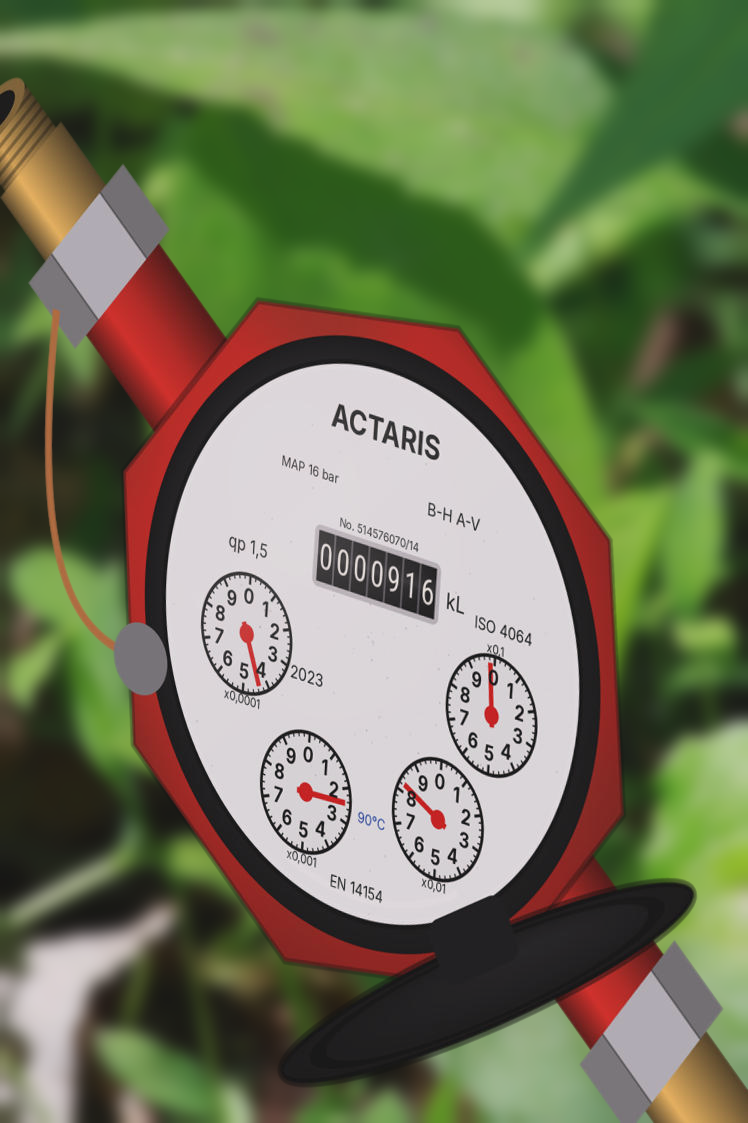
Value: 915.9824 kL
